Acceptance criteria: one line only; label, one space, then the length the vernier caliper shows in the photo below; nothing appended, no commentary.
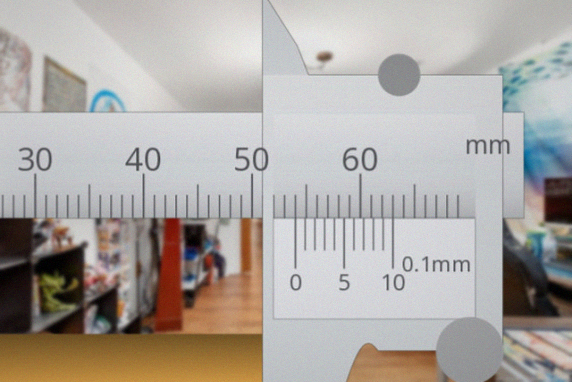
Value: 54.0 mm
